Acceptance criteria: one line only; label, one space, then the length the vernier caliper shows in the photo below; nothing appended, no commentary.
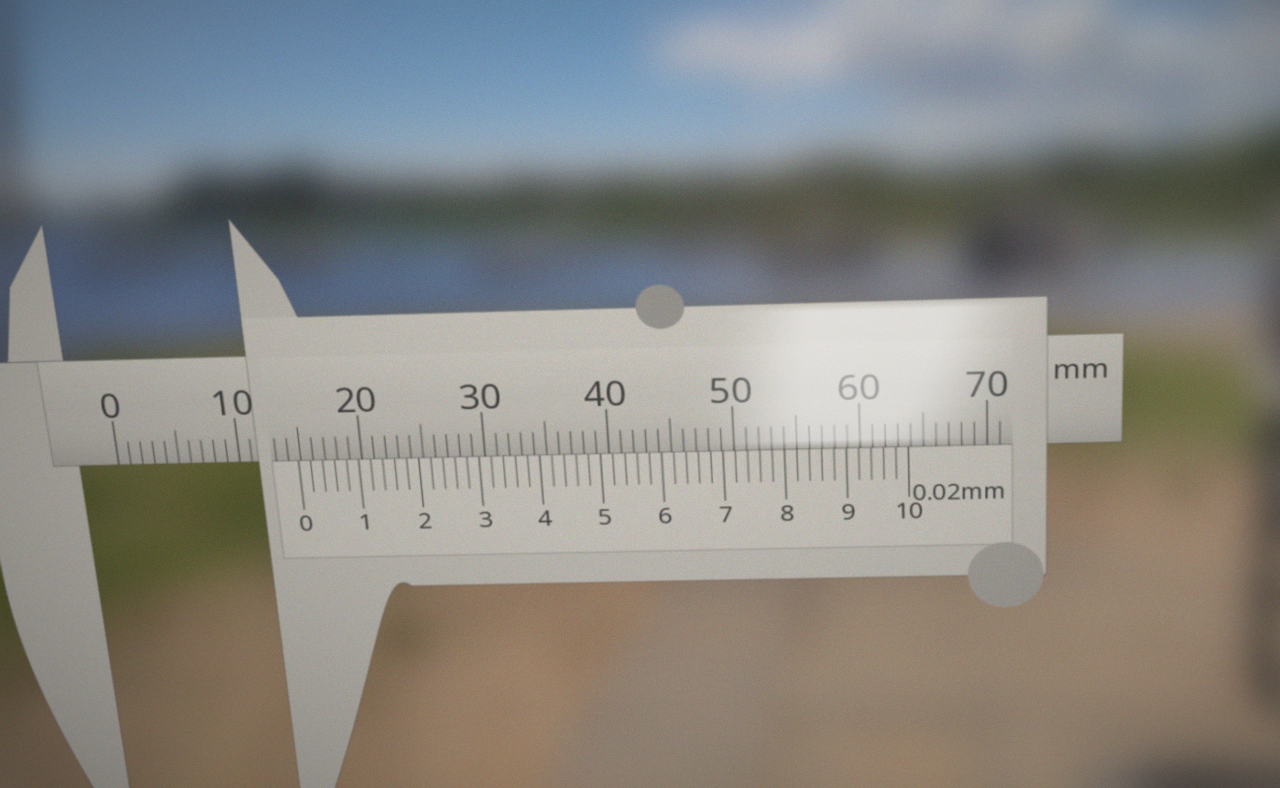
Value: 14.8 mm
